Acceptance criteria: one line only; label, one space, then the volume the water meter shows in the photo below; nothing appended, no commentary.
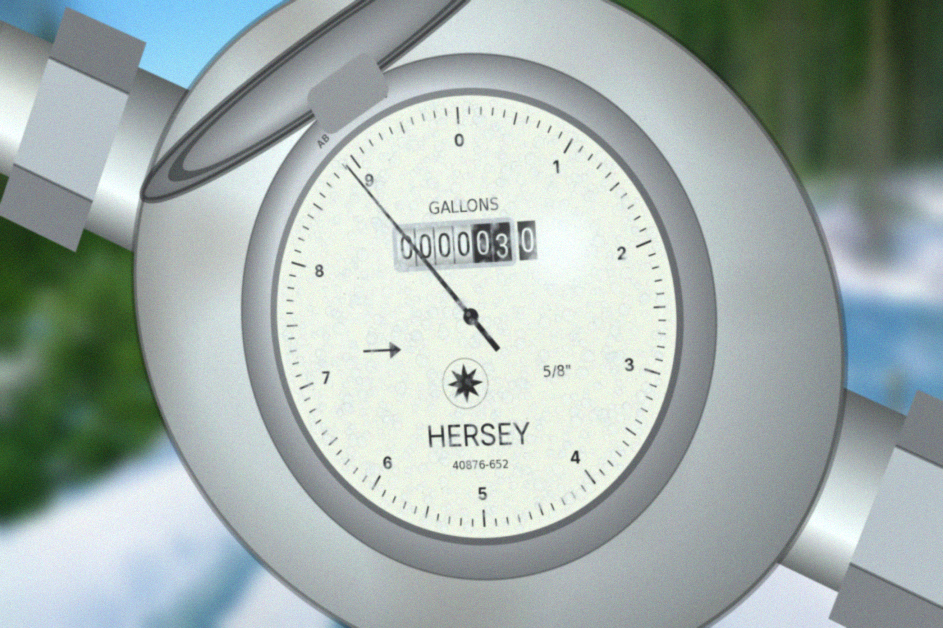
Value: 28.9 gal
